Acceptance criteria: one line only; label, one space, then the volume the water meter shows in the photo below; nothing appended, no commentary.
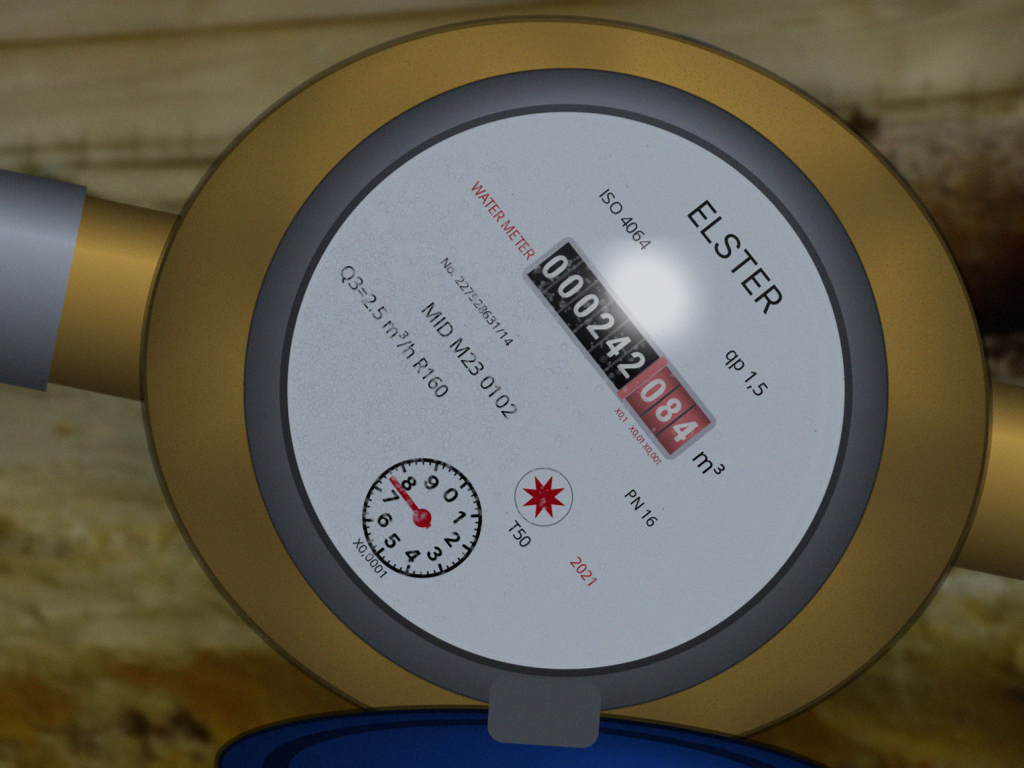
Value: 242.0847 m³
